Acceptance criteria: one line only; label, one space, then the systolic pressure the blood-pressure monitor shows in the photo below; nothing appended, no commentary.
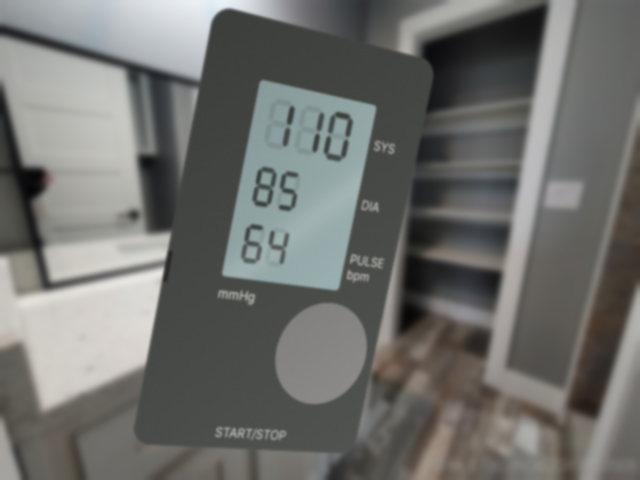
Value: 110 mmHg
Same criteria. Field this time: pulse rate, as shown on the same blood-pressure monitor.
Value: 64 bpm
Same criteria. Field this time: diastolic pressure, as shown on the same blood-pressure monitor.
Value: 85 mmHg
